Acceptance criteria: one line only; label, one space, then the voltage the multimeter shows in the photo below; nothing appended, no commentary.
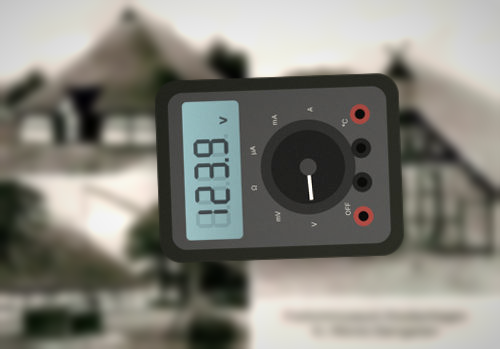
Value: 123.9 V
